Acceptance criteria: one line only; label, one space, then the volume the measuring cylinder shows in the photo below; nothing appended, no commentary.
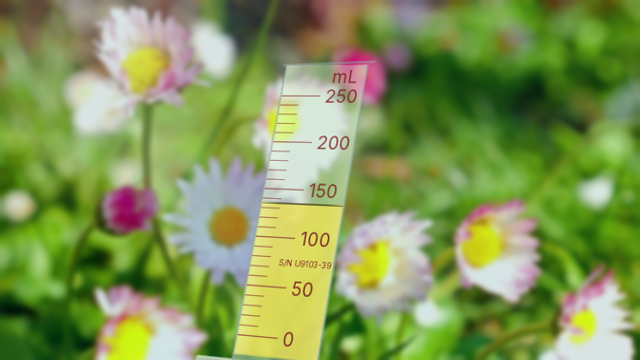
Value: 135 mL
